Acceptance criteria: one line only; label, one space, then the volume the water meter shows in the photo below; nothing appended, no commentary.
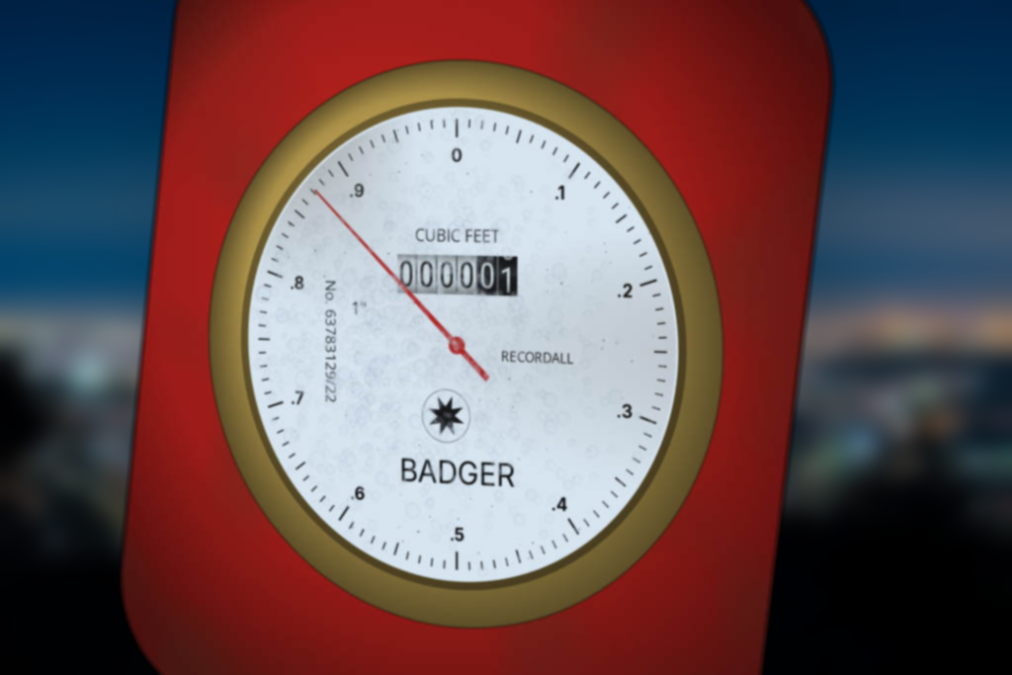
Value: 0.87 ft³
